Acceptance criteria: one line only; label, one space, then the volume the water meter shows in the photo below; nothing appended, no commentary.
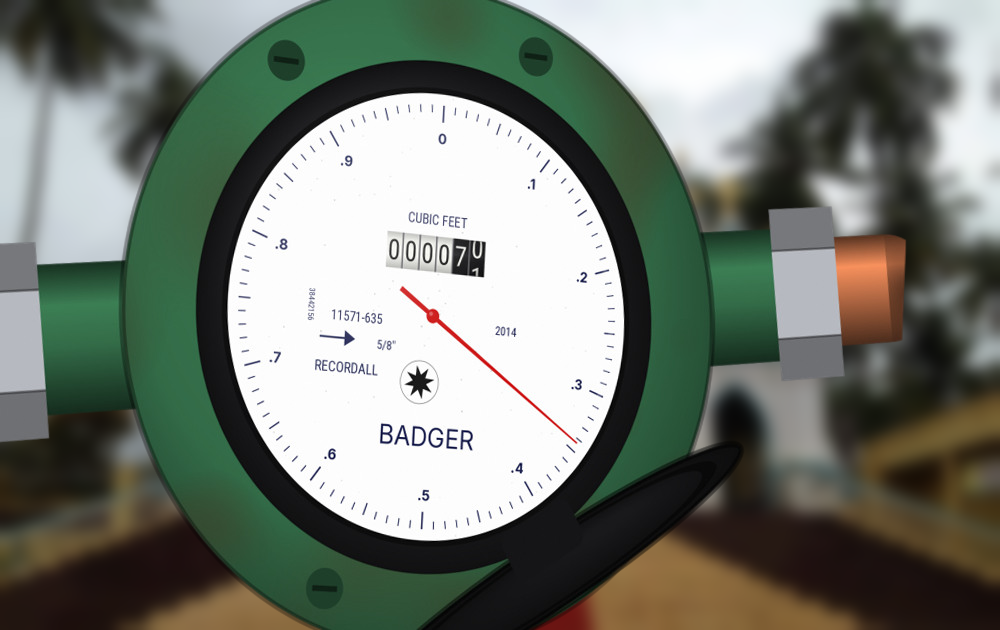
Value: 70.34 ft³
